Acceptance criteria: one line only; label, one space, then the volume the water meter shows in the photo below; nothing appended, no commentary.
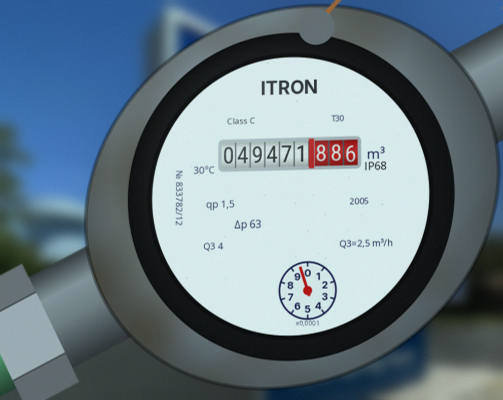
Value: 49471.8859 m³
